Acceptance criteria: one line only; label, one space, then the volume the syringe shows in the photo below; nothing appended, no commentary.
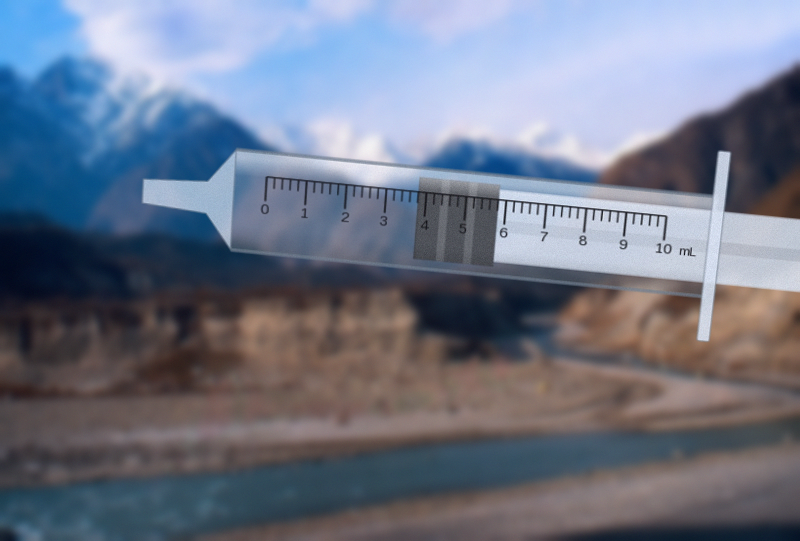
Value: 3.8 mL
